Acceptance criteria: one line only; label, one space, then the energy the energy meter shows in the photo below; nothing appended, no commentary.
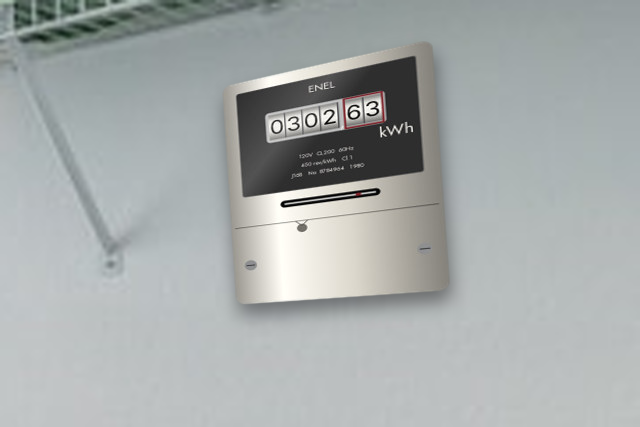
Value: 302.63 kWh
